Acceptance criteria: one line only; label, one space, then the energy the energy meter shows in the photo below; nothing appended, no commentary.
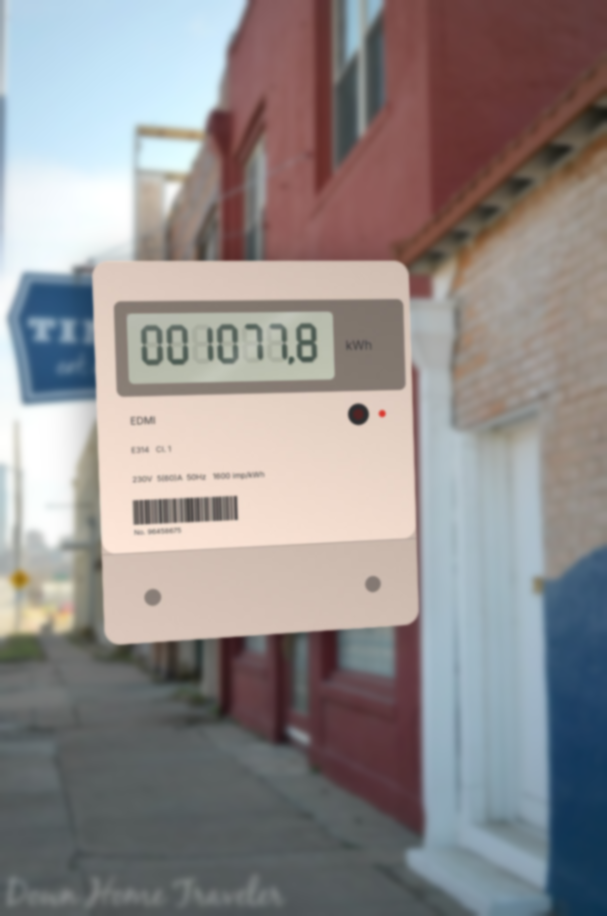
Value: 1077.8 kWh
